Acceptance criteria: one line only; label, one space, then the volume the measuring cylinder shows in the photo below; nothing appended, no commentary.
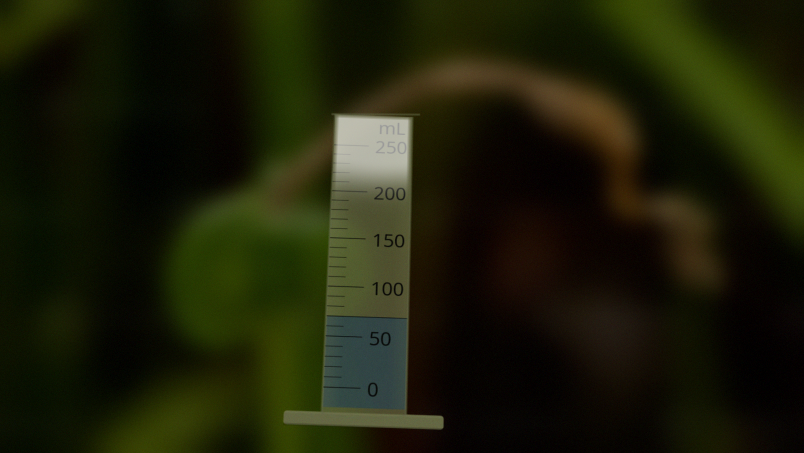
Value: 70 mL
